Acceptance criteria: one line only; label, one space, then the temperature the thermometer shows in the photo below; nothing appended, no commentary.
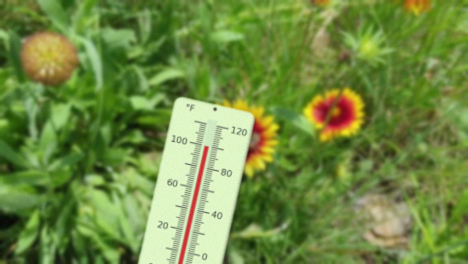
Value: 100 °F
